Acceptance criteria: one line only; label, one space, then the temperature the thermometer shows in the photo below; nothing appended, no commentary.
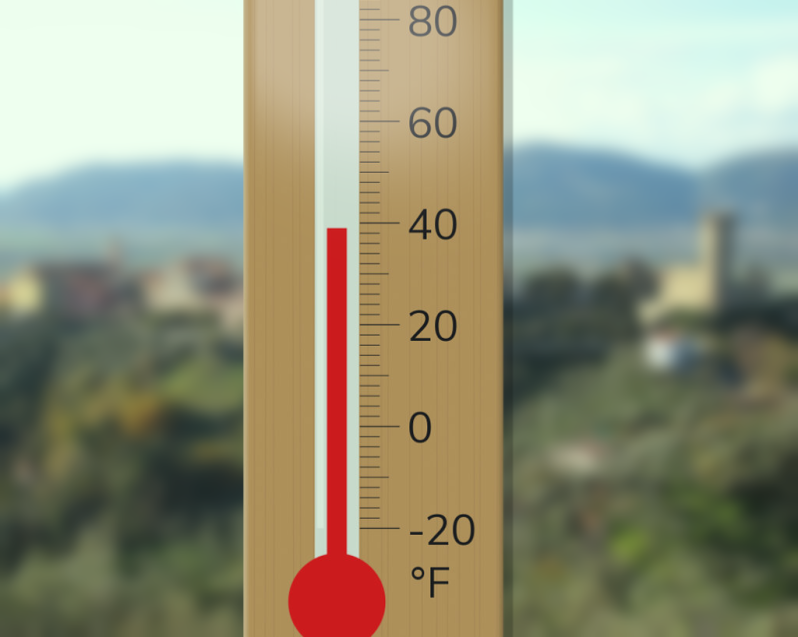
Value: 39 °F
